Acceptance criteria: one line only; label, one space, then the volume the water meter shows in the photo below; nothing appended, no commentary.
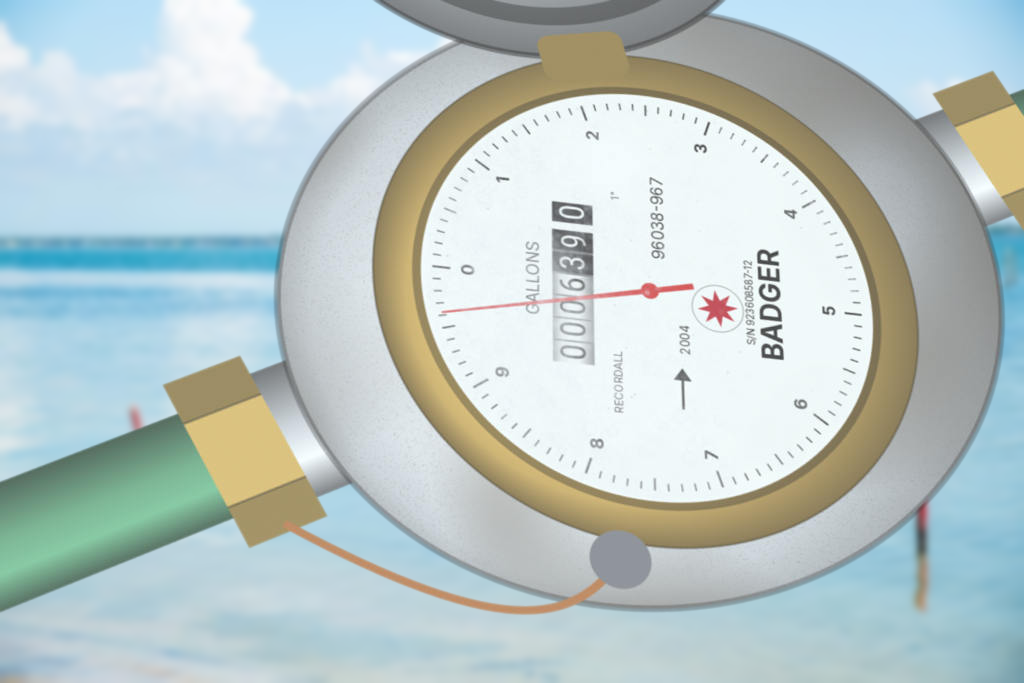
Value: 6389.6 gal
